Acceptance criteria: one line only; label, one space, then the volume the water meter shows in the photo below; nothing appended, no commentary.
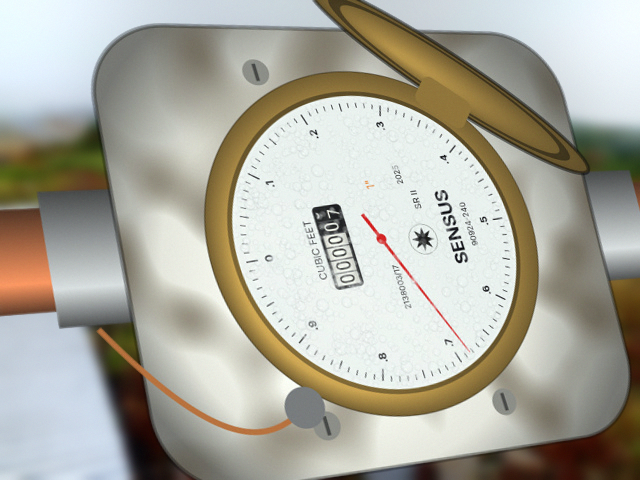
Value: 6.68 ft³
